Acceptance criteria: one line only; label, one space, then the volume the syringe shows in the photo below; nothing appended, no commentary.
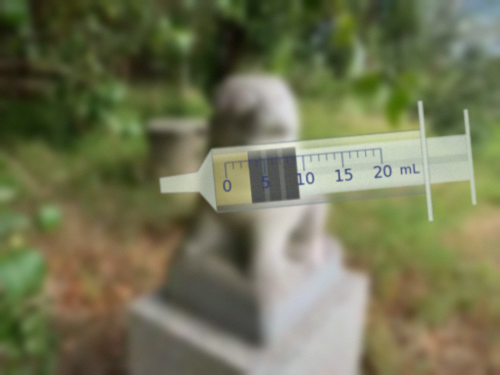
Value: 3 mL
